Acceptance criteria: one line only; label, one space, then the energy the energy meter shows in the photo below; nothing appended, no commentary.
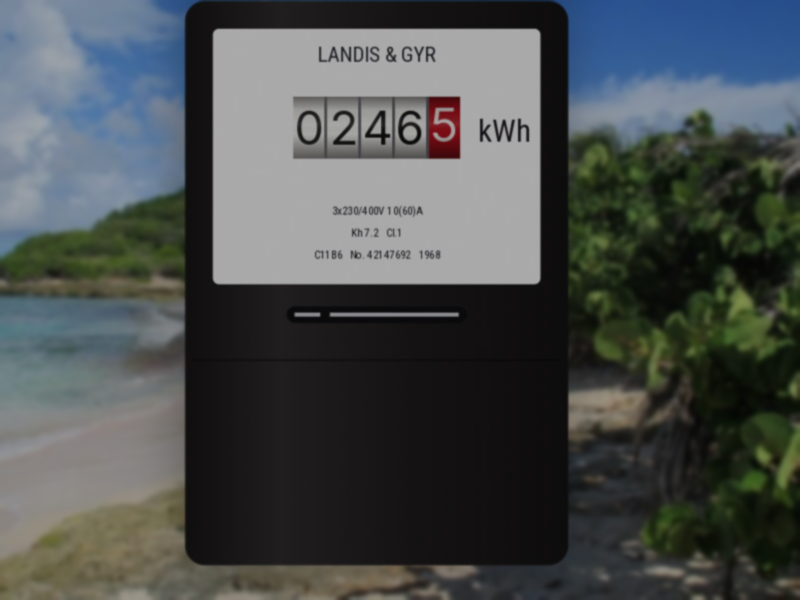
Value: 246.5 kWh
